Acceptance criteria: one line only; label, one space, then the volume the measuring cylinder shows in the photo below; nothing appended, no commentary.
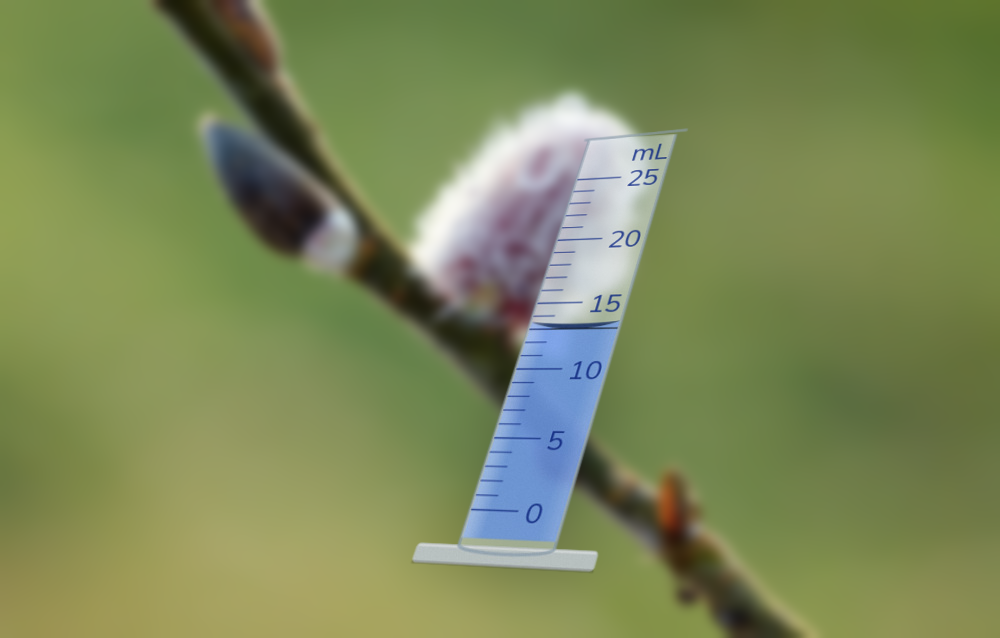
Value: 13 mL
